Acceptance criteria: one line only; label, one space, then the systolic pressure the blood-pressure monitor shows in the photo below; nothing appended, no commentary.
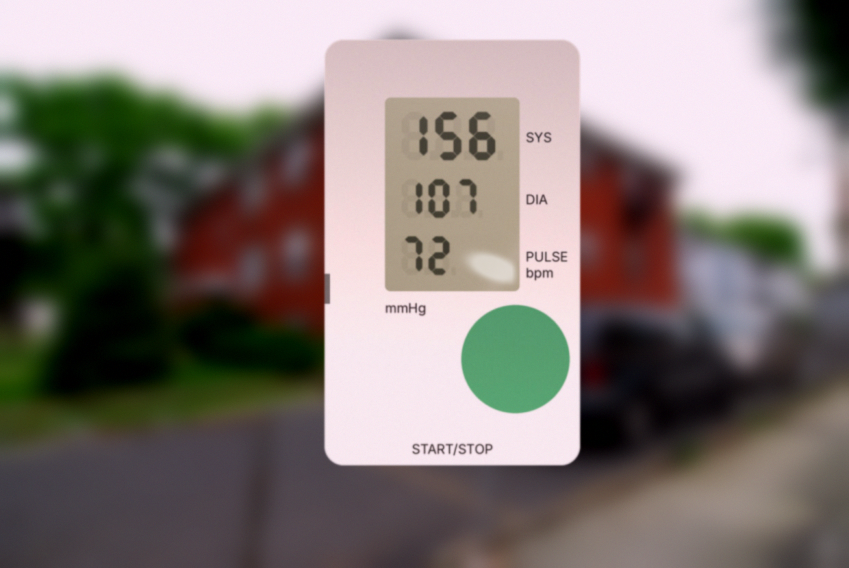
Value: 156 mmHg
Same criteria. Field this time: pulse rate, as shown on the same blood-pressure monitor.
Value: 72 bpm
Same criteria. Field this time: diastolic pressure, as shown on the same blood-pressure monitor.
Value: 107 mmHg
